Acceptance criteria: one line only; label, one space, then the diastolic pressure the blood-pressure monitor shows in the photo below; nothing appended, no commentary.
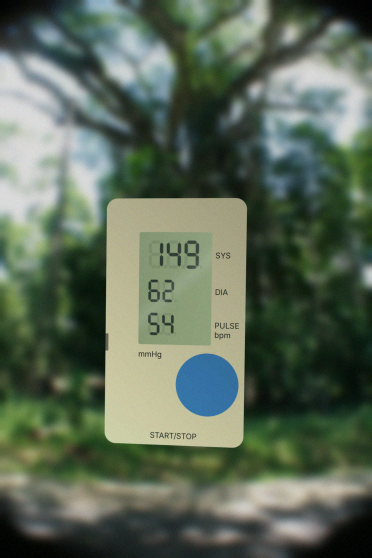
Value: 62 mmHg
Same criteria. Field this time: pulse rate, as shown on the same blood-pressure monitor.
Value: 54 bpm
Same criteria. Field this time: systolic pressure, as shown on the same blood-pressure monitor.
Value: 149 mmHg
